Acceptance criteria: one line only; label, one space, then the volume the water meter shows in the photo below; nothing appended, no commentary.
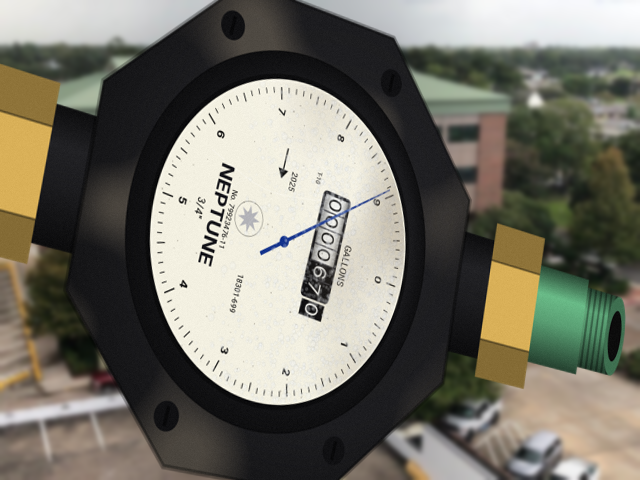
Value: 668.9 gal
